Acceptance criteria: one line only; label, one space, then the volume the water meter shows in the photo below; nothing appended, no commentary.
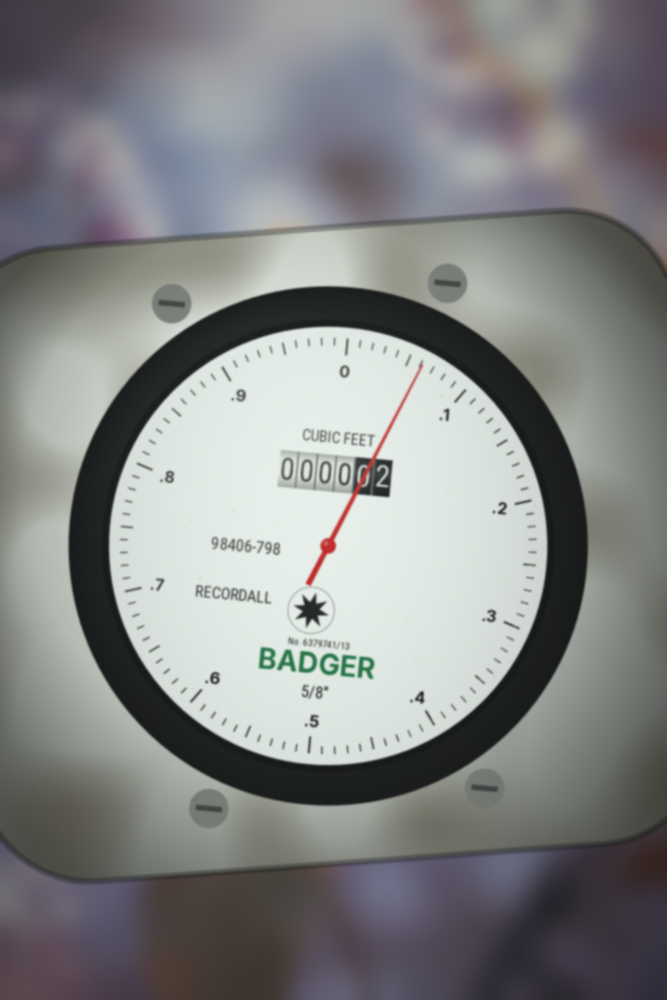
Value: 2.06 ft³
